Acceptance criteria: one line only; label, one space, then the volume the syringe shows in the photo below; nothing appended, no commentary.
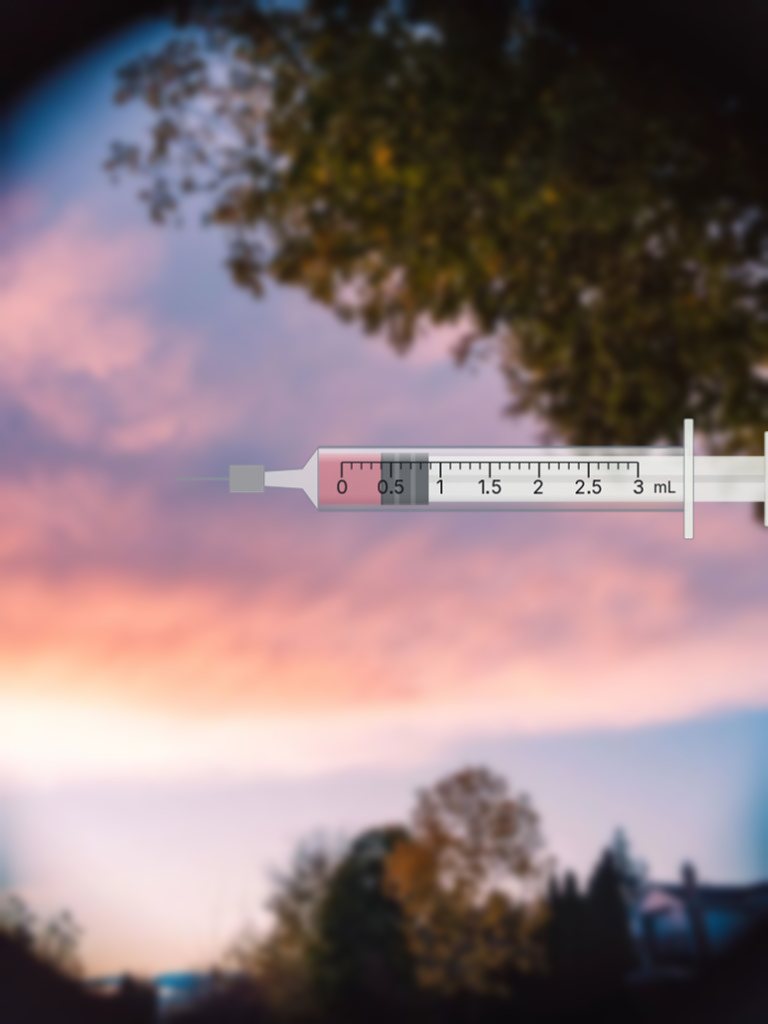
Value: 0.4 mL
